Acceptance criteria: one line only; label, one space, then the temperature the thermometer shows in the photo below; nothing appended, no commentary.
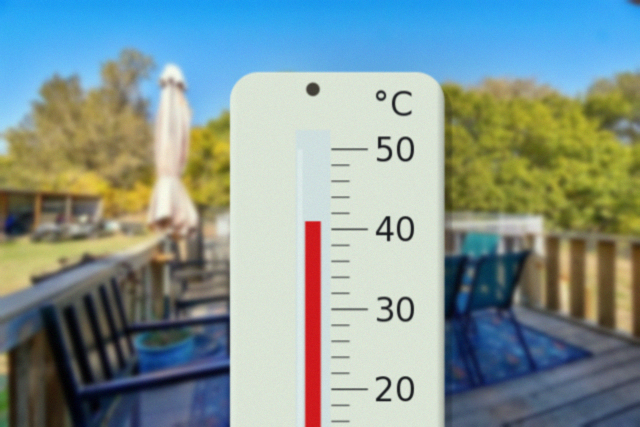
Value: 41 °C
